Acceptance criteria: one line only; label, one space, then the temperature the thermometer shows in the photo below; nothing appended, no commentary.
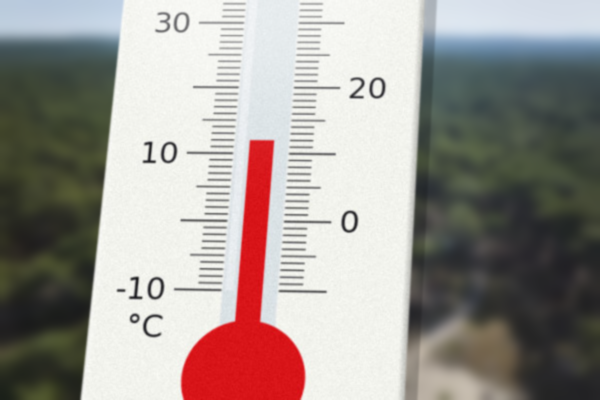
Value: 12 °C
